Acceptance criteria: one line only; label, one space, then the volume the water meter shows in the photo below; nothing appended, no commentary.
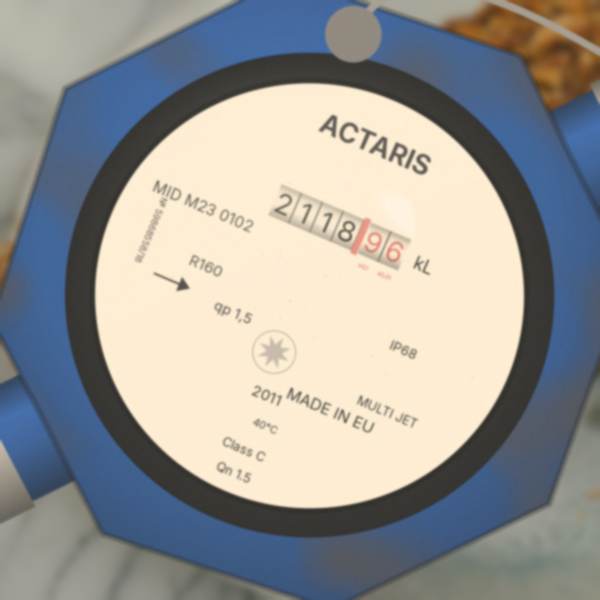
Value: 2118.96 kL
